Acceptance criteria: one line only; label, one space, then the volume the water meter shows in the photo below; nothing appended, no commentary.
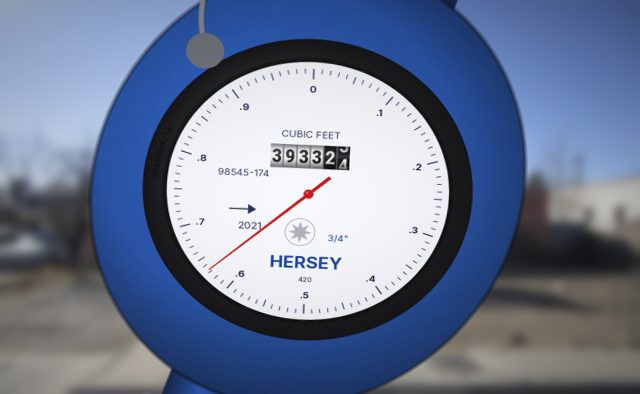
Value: 393323.63 ft³
